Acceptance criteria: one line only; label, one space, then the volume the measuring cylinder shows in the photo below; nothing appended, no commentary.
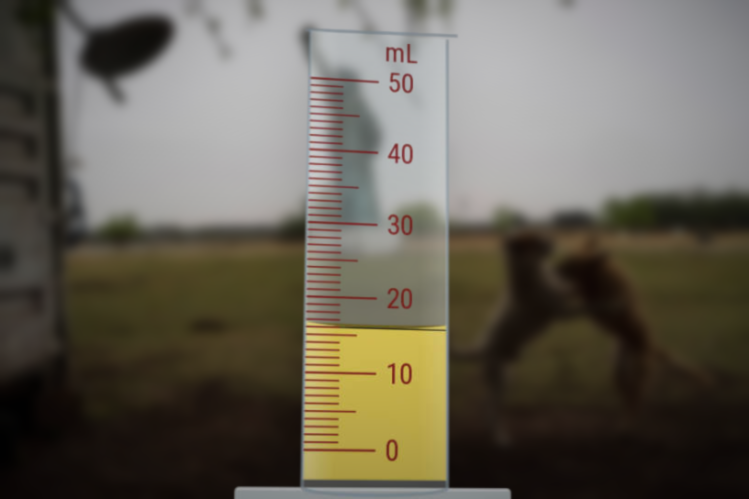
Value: 16 mL
